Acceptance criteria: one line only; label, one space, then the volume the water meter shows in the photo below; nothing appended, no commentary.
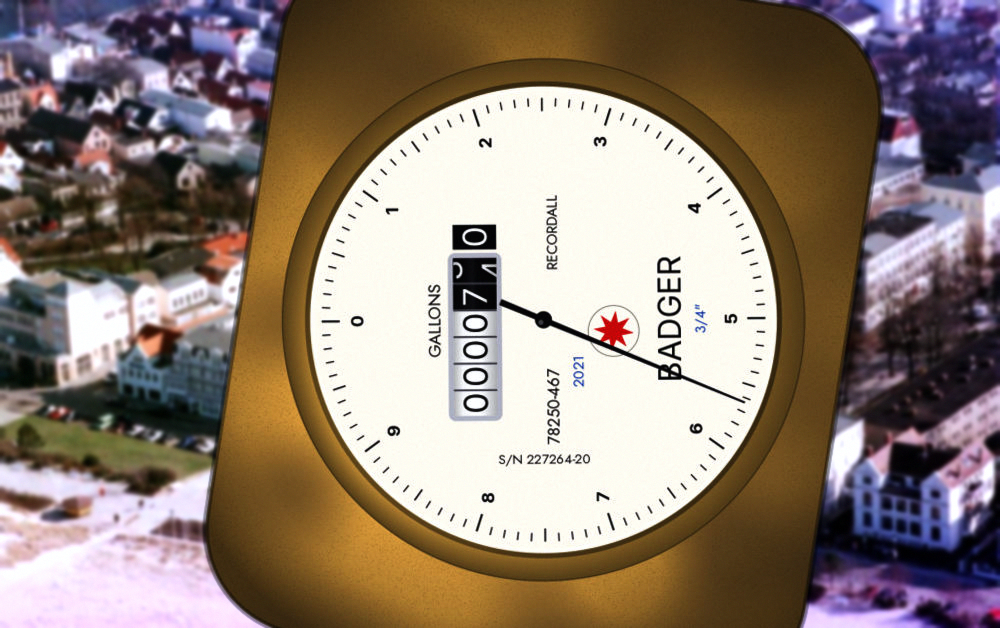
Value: 735.6 gal
